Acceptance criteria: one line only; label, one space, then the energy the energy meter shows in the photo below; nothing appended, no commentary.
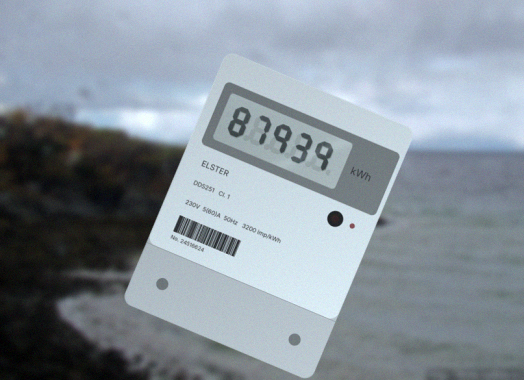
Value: 87939 kWh
